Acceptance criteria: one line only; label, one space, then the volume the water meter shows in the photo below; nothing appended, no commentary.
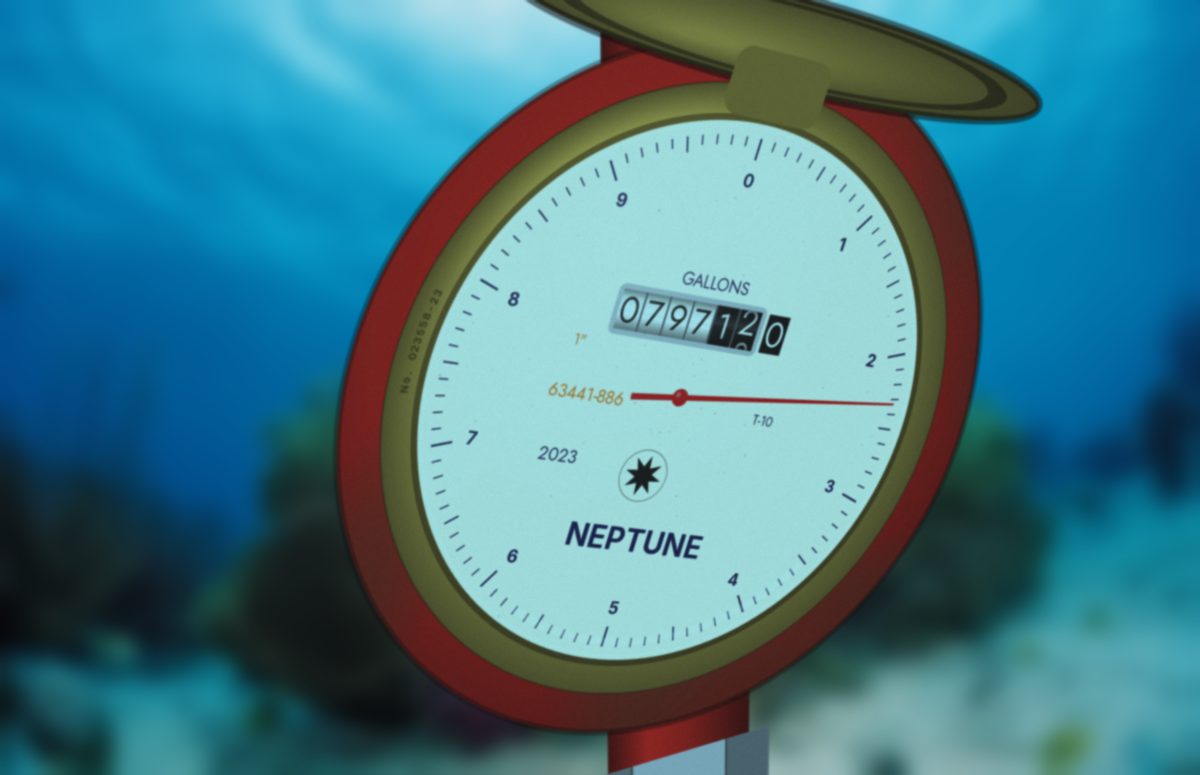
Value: 797122.3 gal
